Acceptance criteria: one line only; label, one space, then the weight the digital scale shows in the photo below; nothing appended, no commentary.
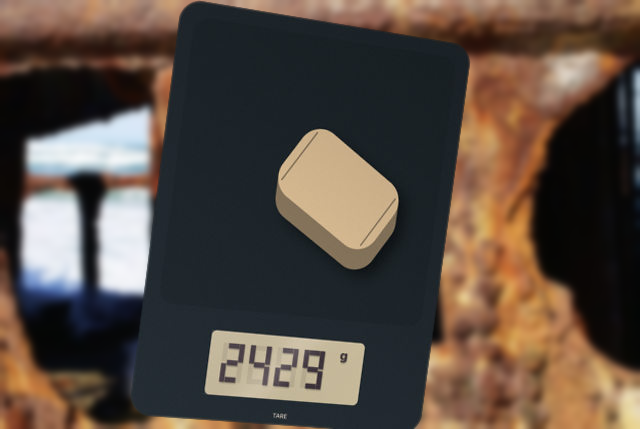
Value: 2429 g
